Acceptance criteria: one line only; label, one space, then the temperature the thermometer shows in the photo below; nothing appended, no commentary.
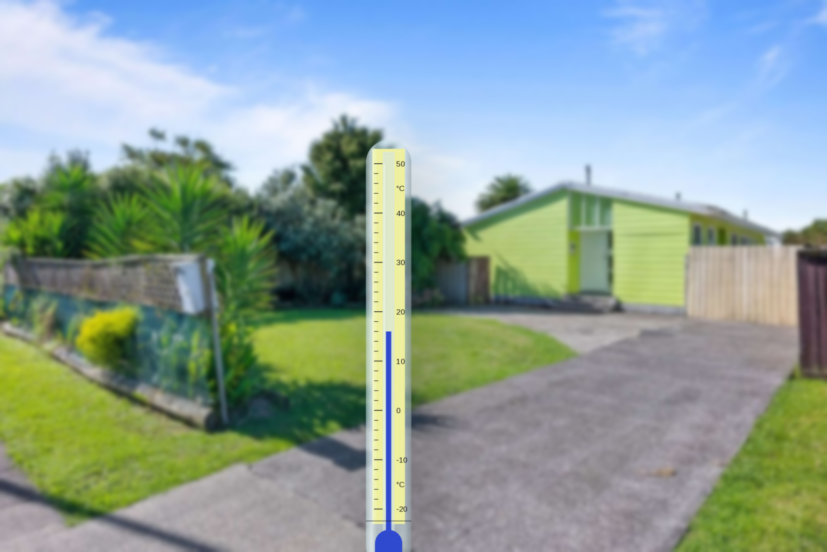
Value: 16 °C
